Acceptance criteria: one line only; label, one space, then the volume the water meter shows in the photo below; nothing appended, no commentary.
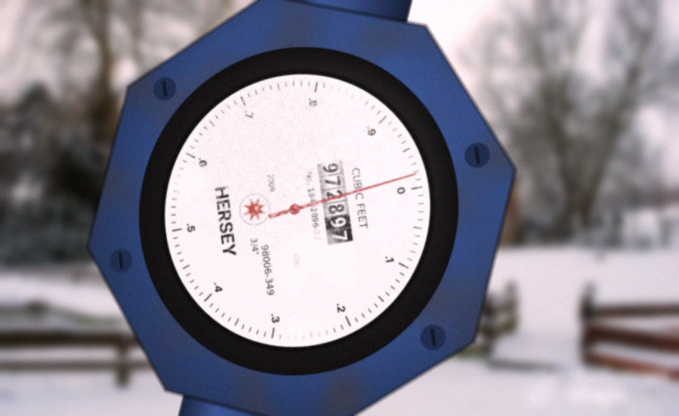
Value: 972896.98 ft³
